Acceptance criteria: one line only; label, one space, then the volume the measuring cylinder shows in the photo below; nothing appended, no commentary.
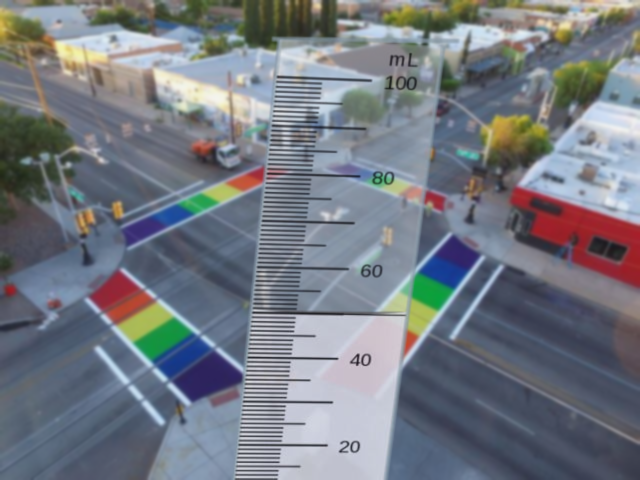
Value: 50 mL
